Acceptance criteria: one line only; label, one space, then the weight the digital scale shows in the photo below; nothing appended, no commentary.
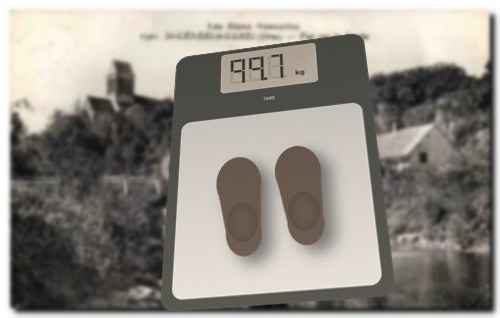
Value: 99.7 kg
